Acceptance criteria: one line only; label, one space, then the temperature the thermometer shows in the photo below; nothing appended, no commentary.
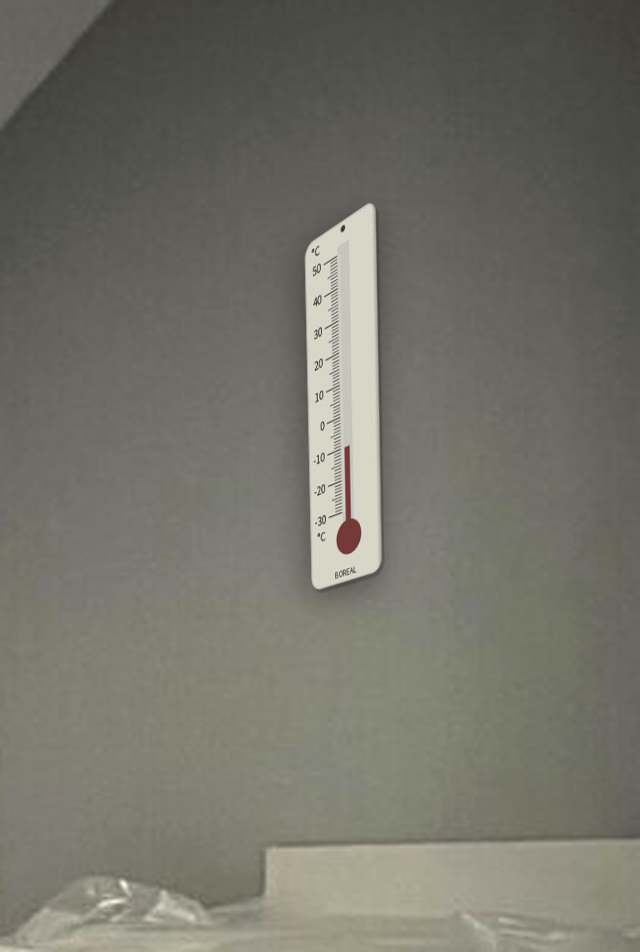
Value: -10 °C
